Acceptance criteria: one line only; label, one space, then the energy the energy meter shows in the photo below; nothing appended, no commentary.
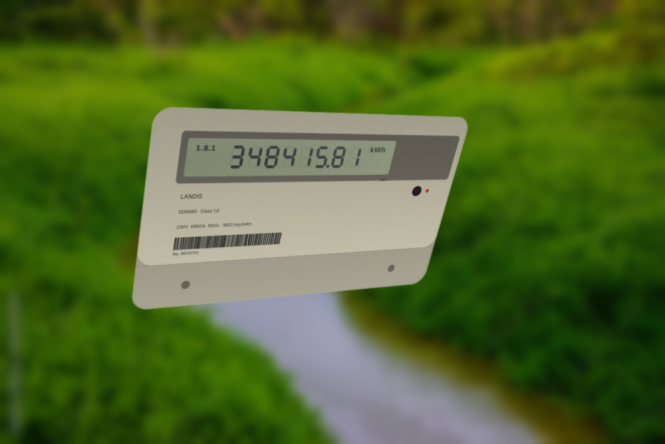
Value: 348415.81 kWh
